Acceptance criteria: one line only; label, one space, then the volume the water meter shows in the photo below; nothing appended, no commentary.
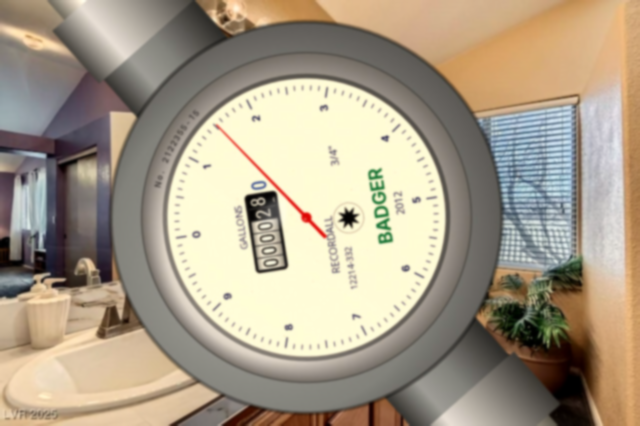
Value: 281.5 gal
